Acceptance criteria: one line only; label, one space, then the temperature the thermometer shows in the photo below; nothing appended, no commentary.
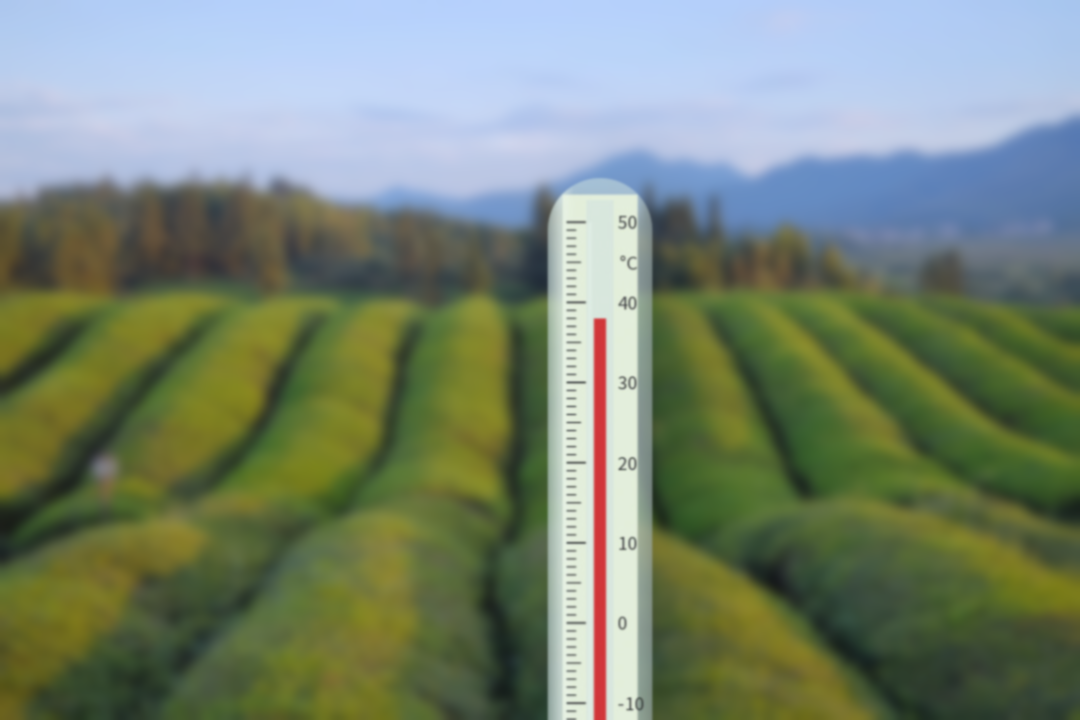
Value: 38 °C
